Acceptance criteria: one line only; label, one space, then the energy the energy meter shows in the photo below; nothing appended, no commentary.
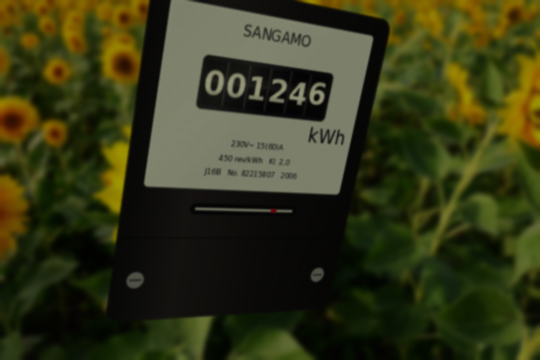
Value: 1246 kWh
